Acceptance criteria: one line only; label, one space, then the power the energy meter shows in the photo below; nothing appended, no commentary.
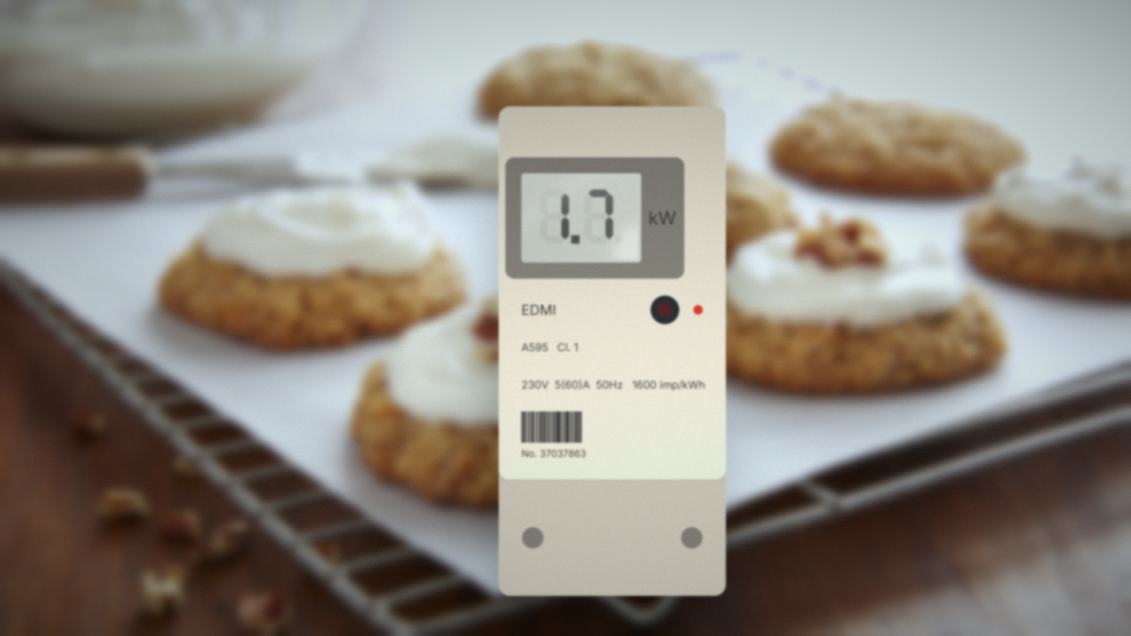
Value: 1.7 kW
